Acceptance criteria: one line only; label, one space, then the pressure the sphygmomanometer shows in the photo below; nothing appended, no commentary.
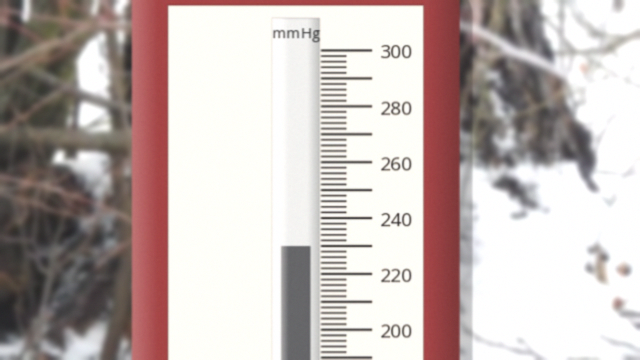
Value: 230 mmHg
